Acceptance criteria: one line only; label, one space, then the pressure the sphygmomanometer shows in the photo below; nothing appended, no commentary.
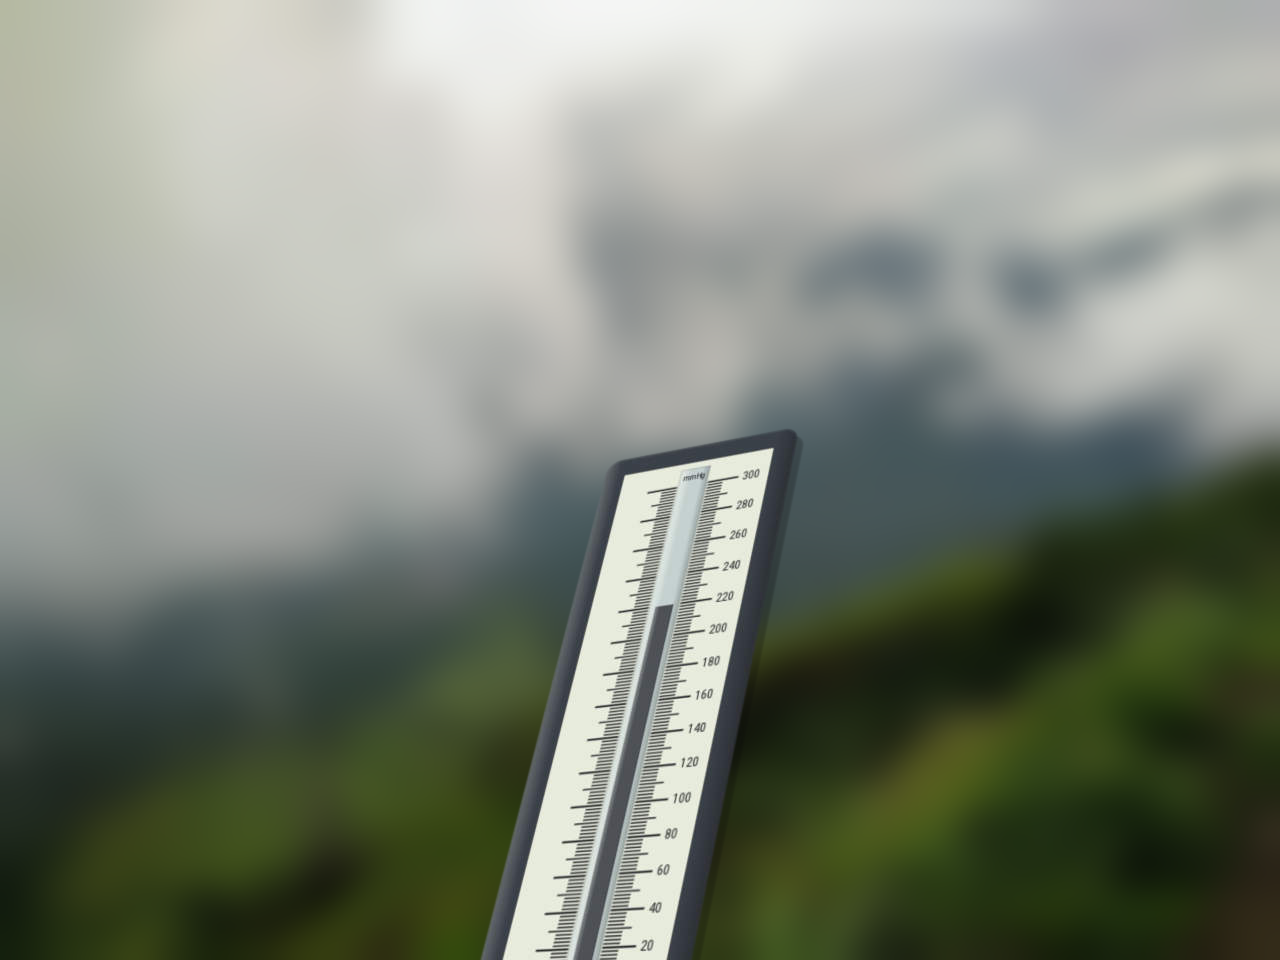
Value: 220 mmHg
